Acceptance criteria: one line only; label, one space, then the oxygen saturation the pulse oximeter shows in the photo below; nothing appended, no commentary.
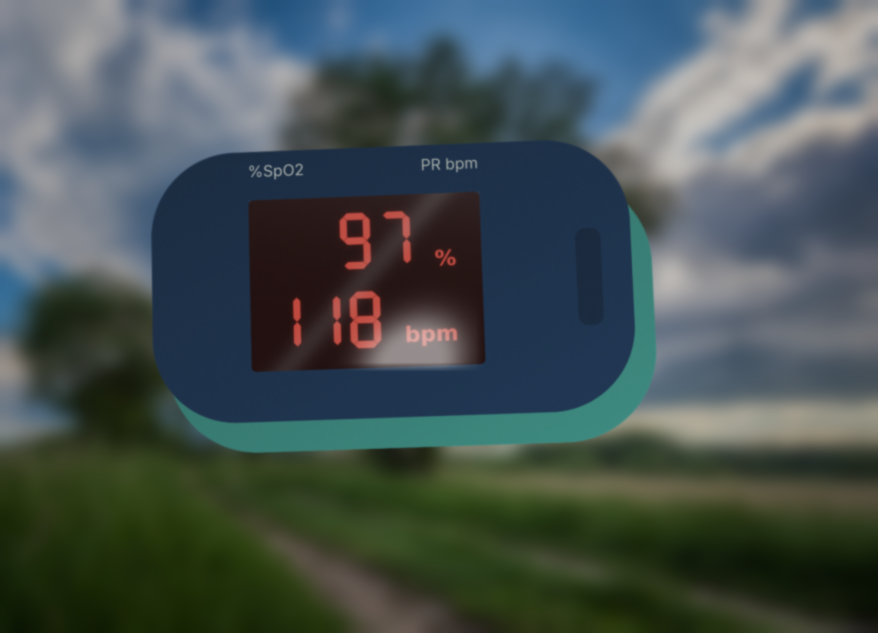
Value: 97 %
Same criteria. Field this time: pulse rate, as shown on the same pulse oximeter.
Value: 118 bpm
